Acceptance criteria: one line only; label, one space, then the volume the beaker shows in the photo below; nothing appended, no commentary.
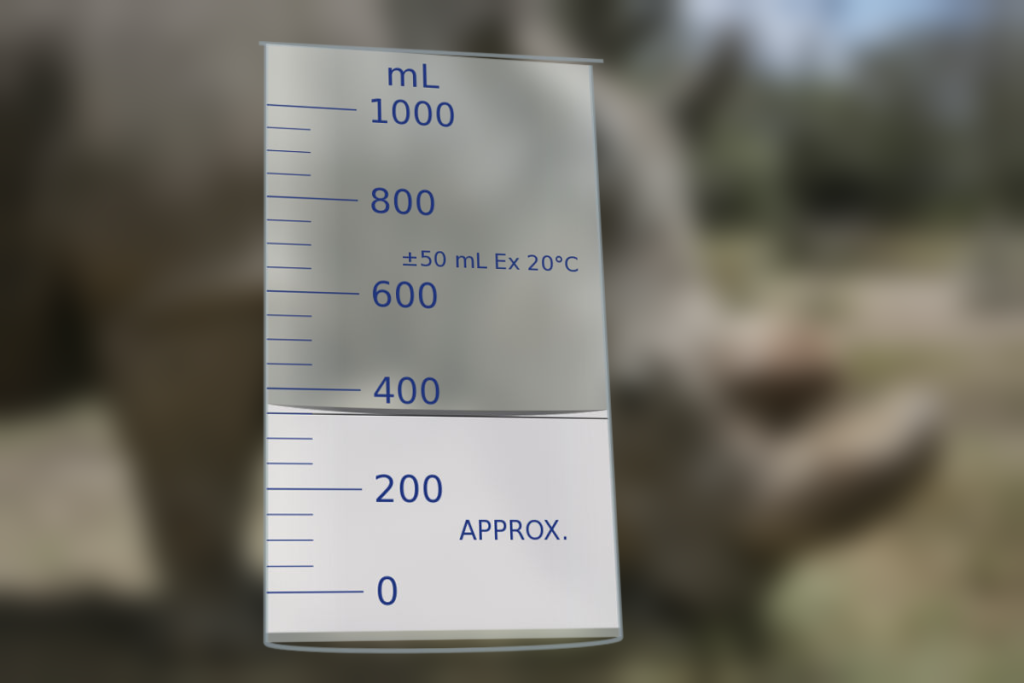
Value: 350 mL
